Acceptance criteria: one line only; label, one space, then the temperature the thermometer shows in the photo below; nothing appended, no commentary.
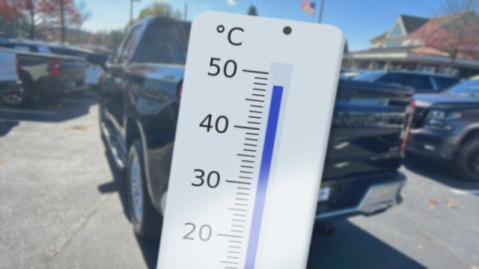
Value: 48 °C
